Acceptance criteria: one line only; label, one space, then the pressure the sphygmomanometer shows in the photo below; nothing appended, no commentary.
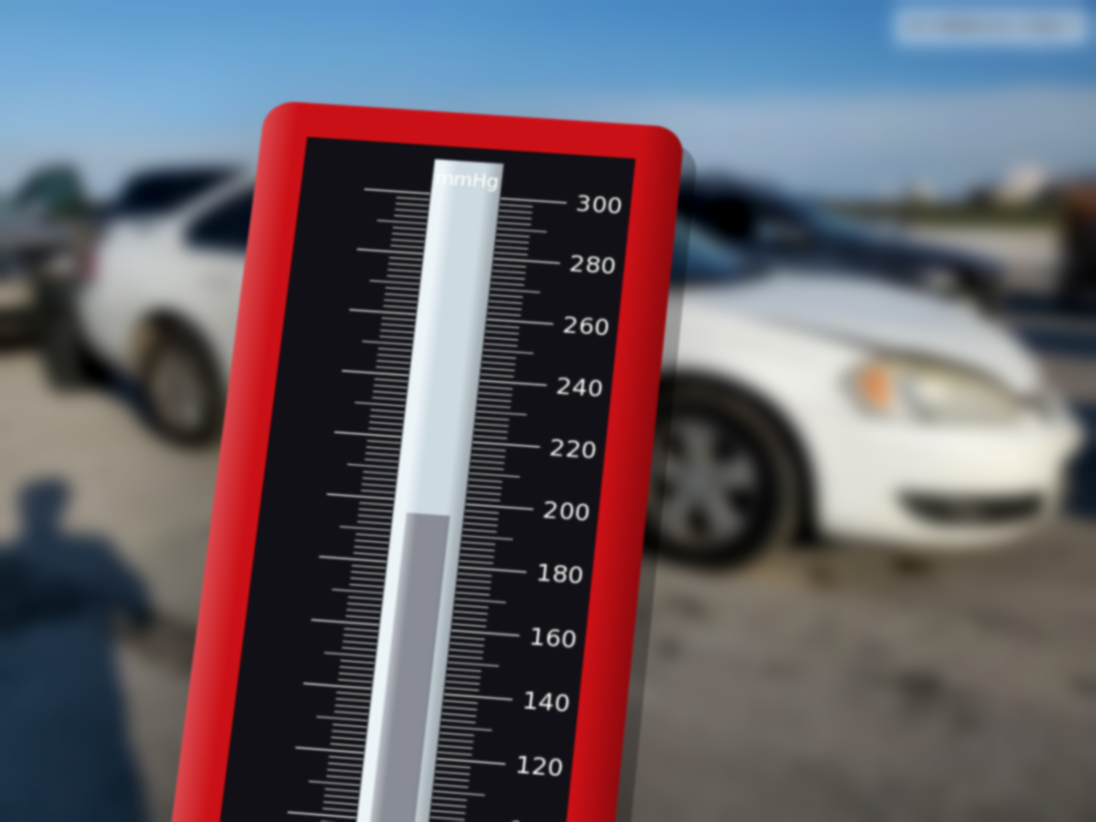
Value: 196 mmHg
